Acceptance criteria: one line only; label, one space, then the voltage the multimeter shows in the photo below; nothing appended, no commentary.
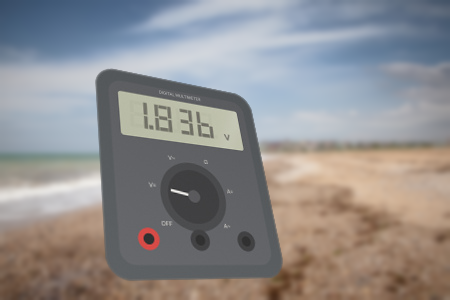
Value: 1.836 V
